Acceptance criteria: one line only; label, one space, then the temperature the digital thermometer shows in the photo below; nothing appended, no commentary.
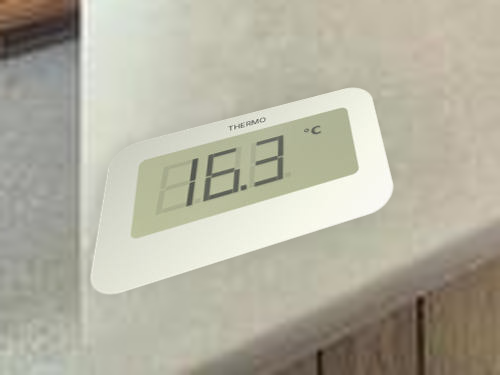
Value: 16.3 °C
